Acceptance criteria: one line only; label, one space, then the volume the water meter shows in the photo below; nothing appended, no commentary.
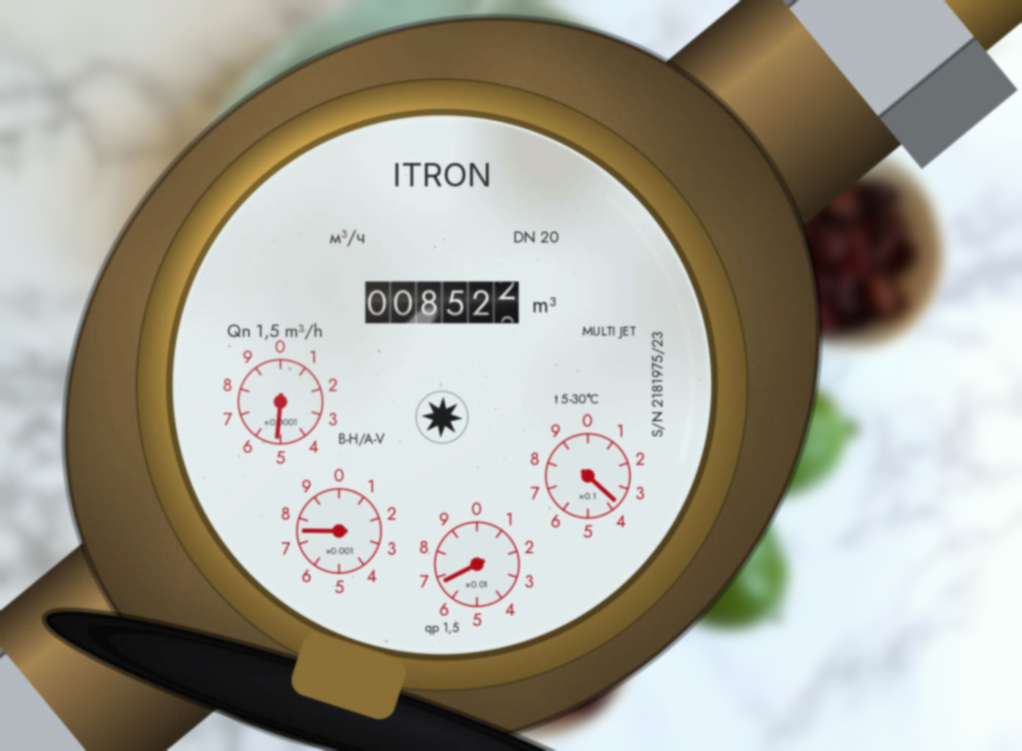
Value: 8522.3675 m³
